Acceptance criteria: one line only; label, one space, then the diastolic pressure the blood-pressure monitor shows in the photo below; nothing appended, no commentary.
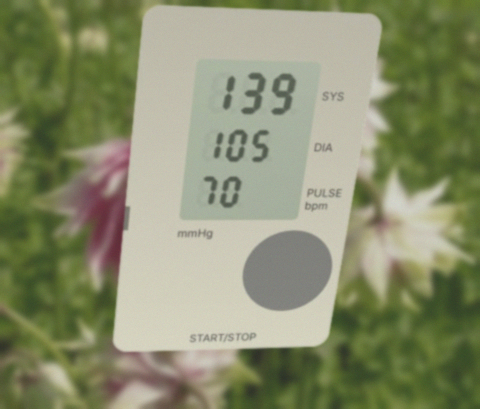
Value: 105 mmHg
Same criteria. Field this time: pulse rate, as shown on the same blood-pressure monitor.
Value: 70 bpm
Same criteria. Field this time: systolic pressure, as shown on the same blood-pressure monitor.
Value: 139 mmHg
